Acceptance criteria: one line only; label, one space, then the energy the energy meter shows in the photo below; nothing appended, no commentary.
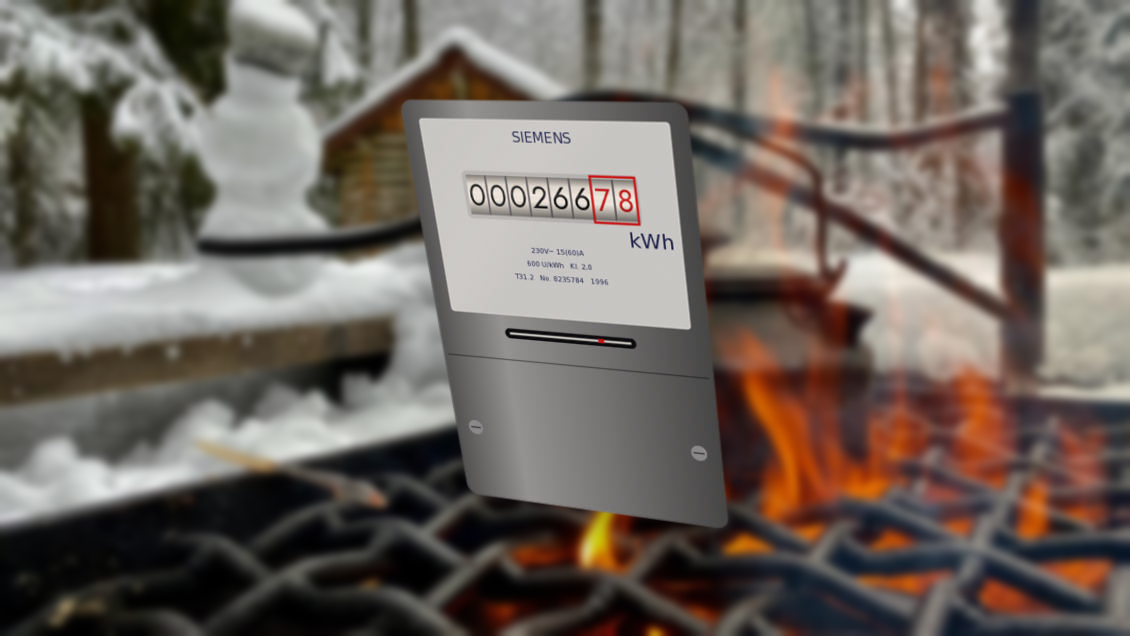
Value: 266.78 kWh
